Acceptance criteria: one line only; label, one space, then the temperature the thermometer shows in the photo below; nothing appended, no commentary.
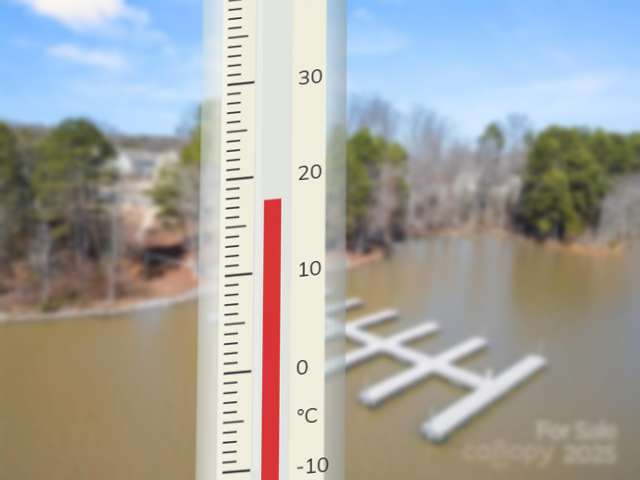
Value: 17.5 °C
